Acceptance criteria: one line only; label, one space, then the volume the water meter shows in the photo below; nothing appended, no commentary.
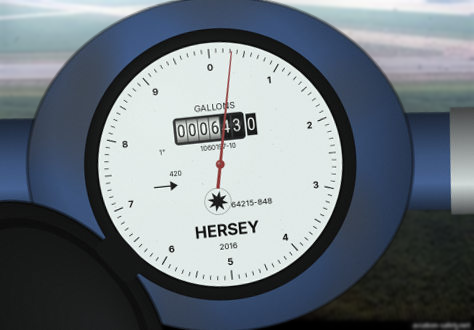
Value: 6430.3 gal
